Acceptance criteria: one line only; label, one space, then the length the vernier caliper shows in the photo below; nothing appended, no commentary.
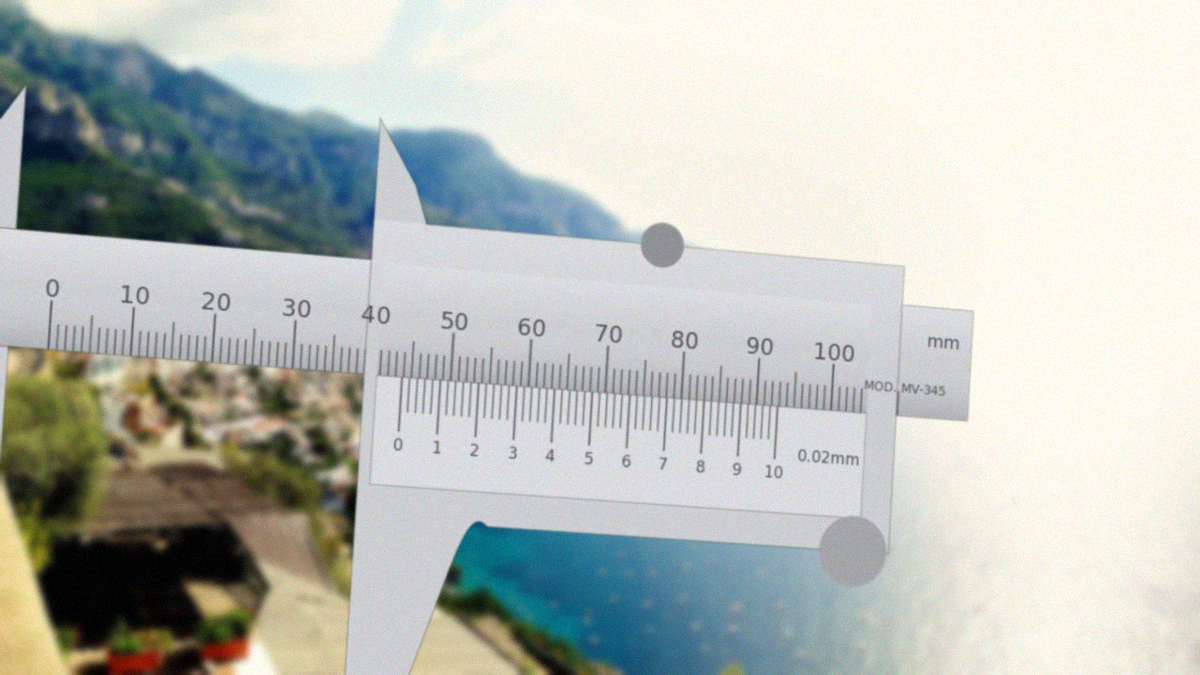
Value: 43.8 mm
